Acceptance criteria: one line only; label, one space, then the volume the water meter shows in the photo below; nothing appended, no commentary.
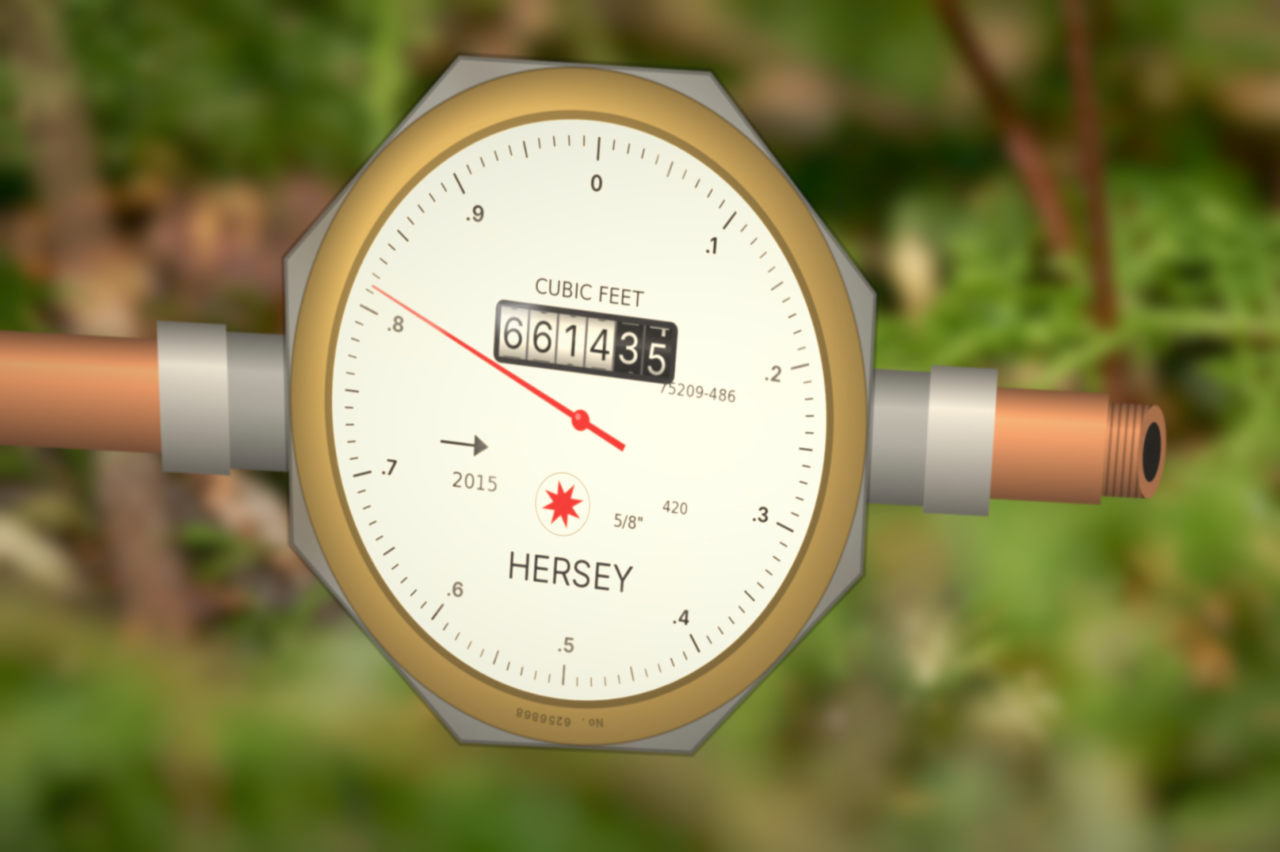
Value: 661434.81 ft³
